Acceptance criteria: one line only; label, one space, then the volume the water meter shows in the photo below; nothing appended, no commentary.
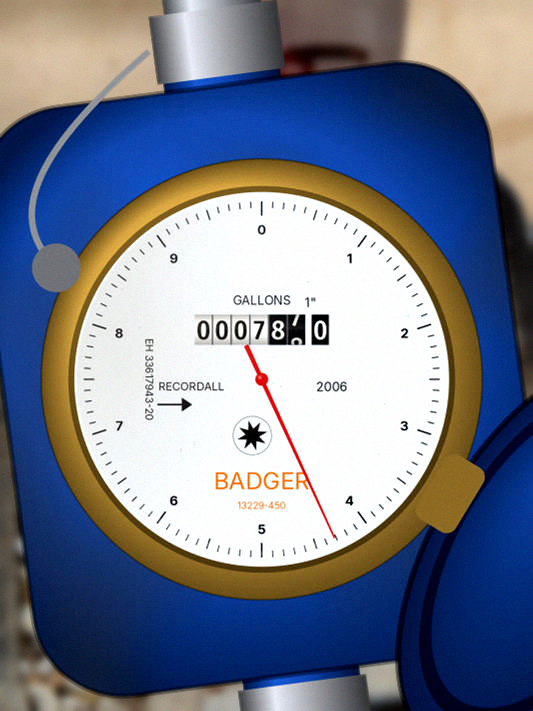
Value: 7874.3 gal
